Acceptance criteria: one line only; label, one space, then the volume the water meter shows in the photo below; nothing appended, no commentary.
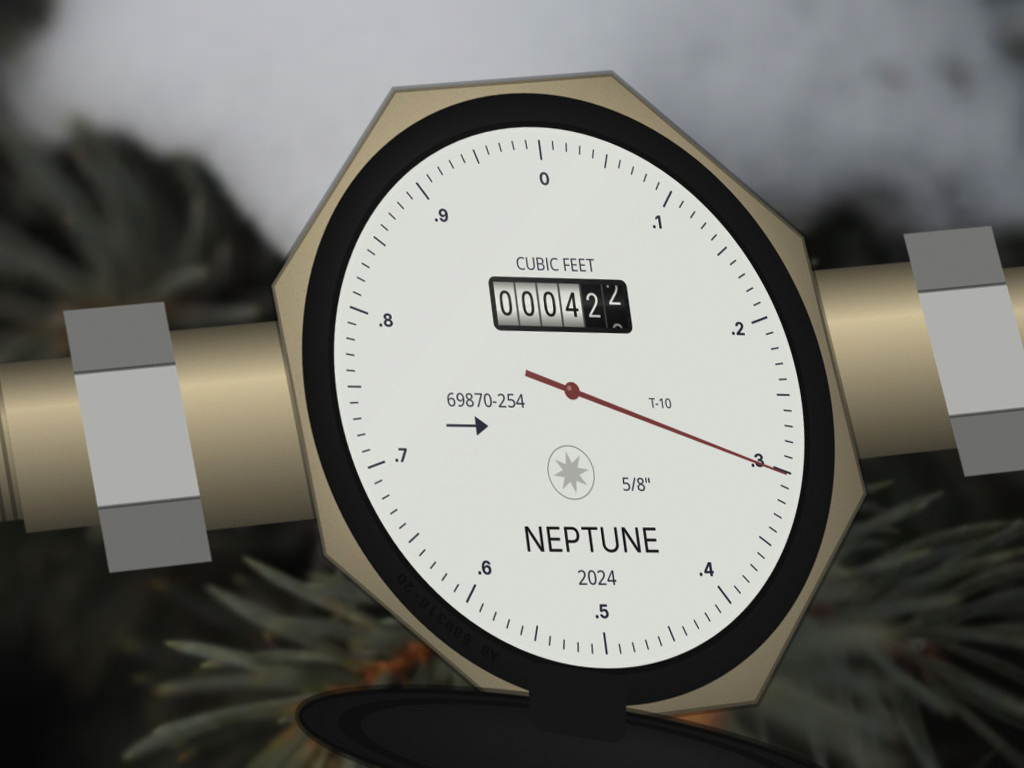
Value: 422.30 ft³
